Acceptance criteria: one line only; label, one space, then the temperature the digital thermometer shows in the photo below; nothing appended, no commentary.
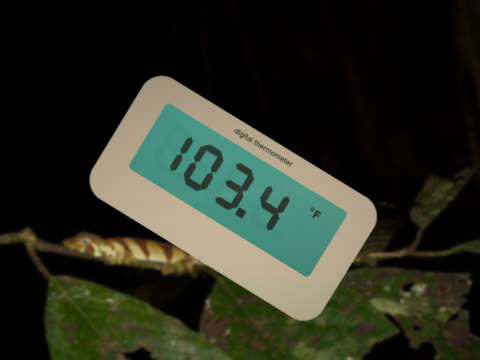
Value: 103.4 °F
